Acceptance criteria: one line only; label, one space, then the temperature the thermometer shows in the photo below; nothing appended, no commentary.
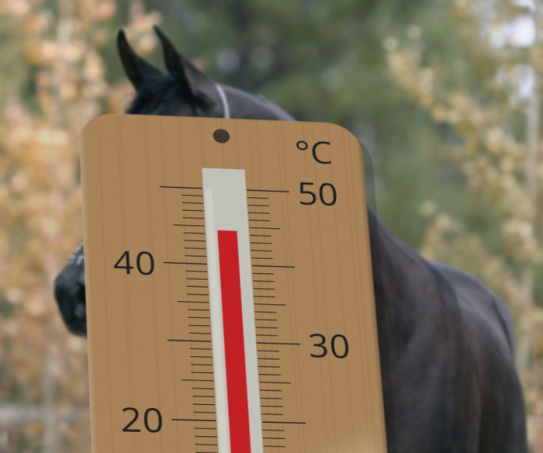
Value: 44.5 °C
